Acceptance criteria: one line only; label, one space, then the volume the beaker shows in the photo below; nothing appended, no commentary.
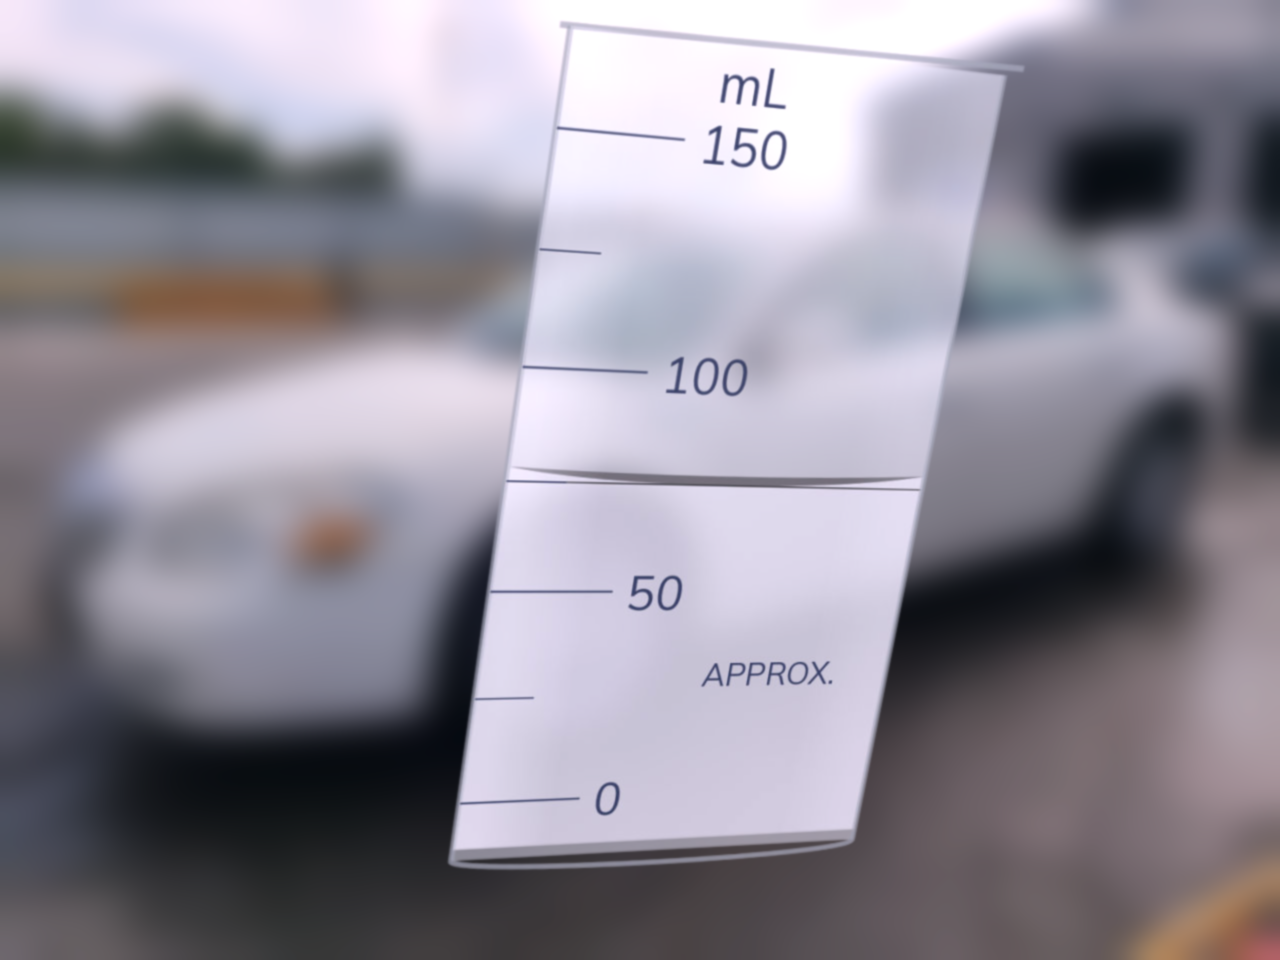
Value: 75 mL
